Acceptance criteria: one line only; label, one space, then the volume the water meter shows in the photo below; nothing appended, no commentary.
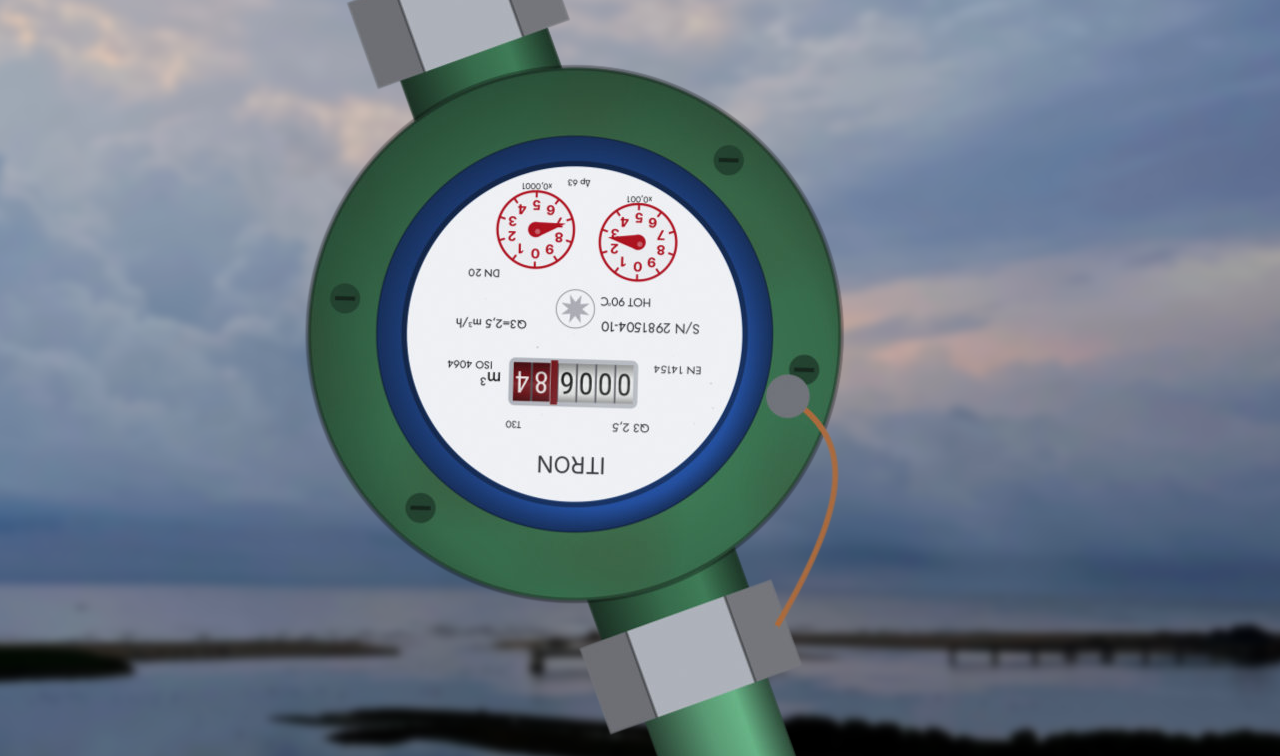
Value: 6.8427 m³
